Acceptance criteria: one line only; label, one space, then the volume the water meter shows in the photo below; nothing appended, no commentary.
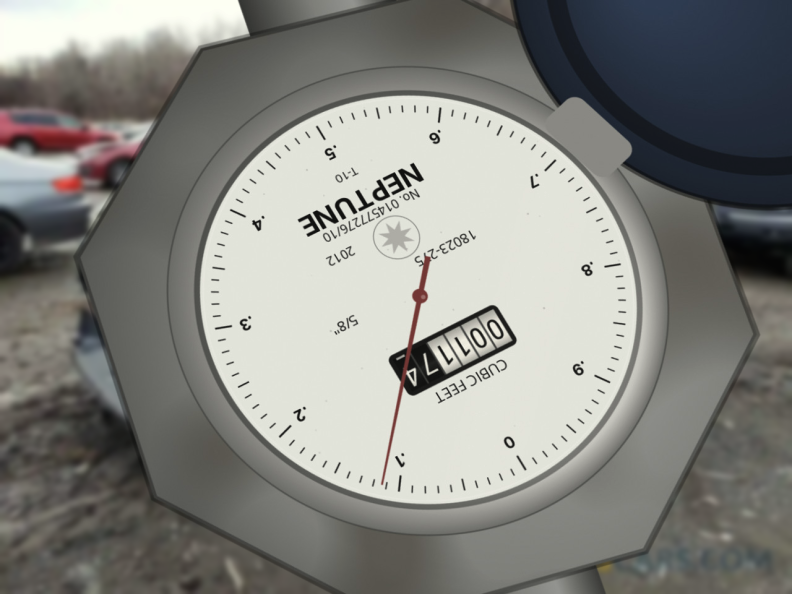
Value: 1174.11 ft³
